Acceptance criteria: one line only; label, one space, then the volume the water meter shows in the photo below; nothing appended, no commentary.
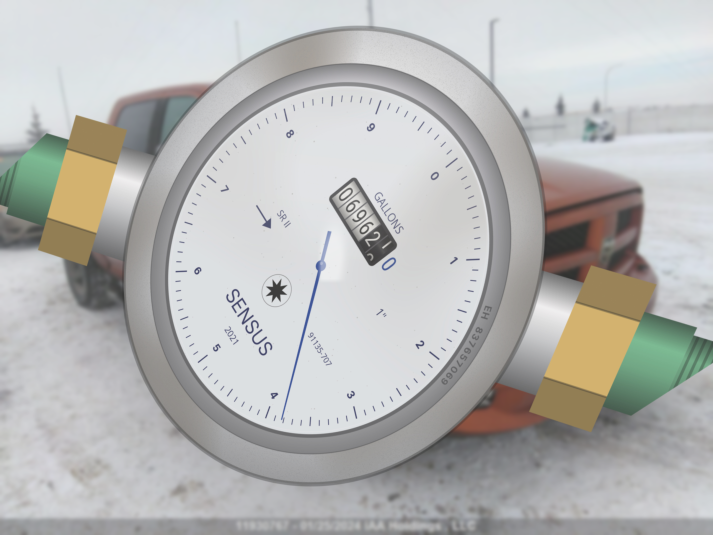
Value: 696213.8 gal
